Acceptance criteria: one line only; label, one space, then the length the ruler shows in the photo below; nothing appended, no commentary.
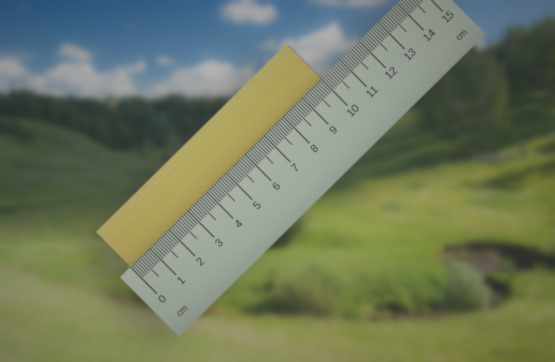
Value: 10 cm
